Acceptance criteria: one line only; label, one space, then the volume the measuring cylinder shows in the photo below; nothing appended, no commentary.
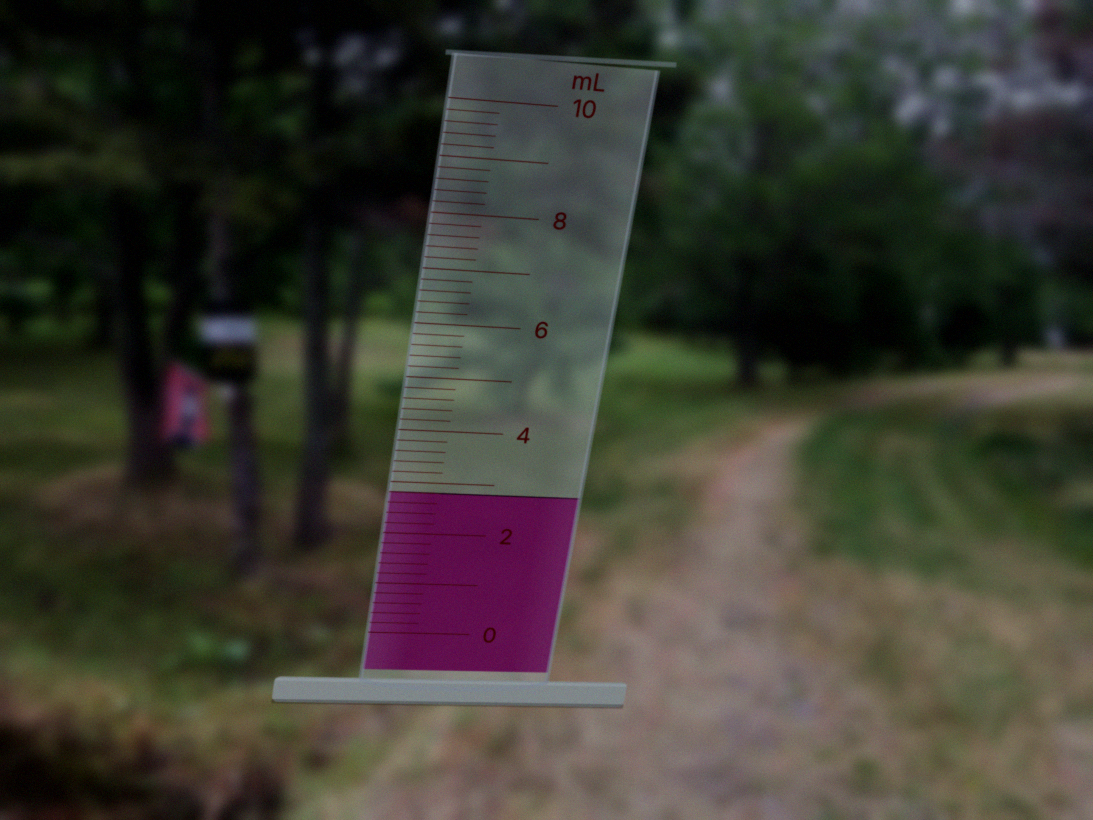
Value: 2.8 mL
